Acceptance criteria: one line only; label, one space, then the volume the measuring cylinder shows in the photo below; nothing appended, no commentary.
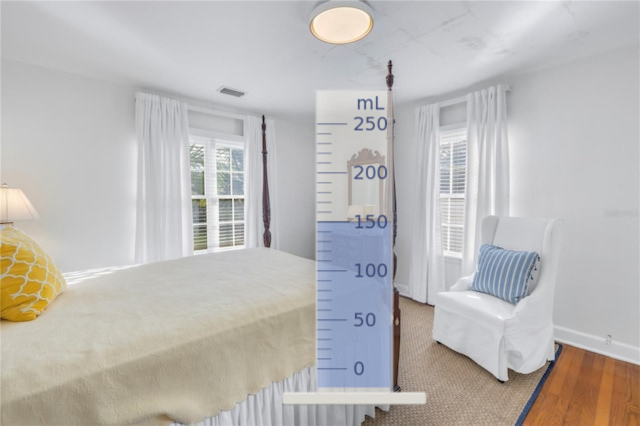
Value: 150 mL
